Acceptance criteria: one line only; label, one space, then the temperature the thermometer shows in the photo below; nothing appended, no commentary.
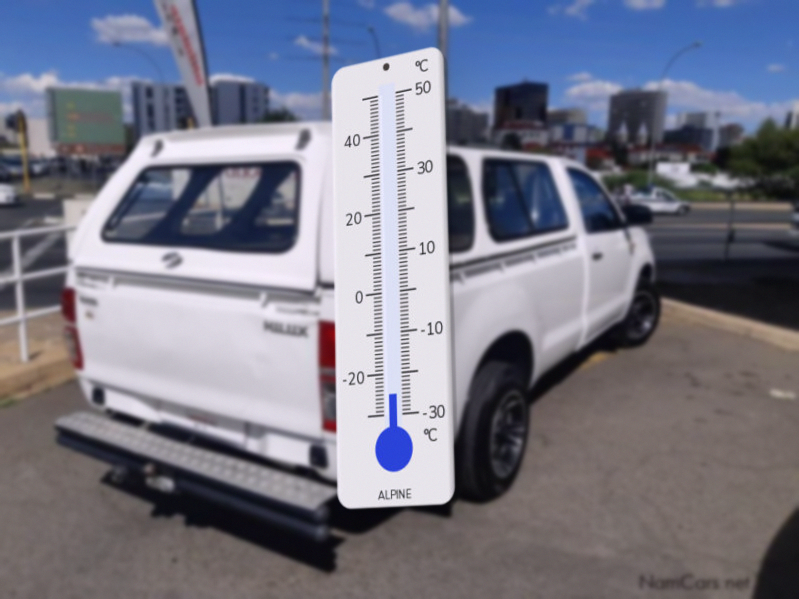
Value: -25 °C
